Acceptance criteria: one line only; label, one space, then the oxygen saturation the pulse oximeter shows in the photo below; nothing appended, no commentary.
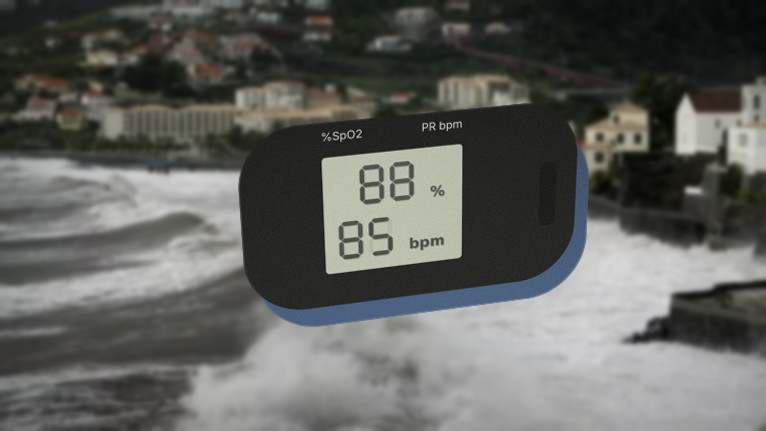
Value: 88 %
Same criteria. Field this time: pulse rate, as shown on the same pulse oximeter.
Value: 85 bpm
